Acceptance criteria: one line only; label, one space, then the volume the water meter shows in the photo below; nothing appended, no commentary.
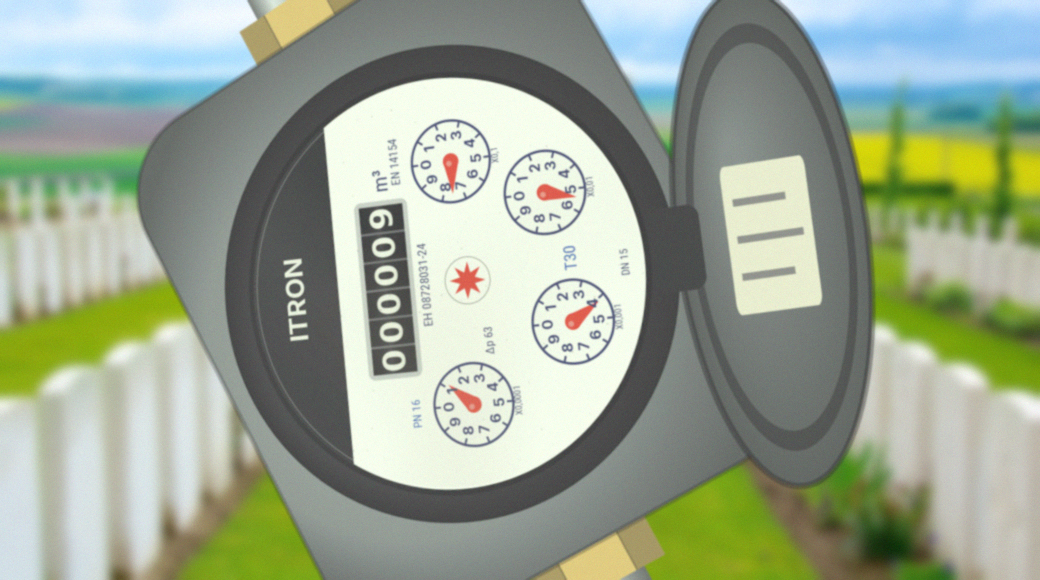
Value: 9.7541 m³
